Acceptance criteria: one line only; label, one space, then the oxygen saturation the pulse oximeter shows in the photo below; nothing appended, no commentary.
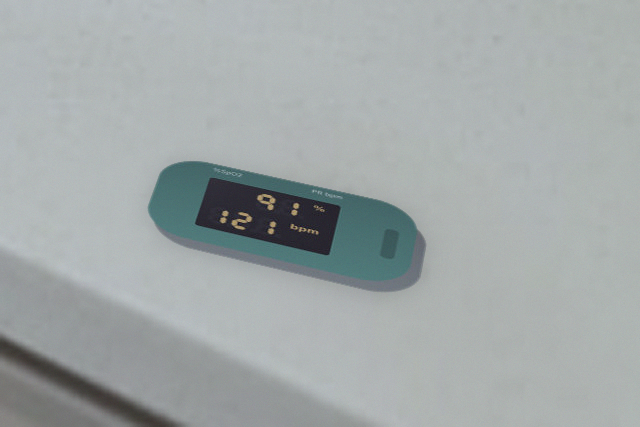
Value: 91 %
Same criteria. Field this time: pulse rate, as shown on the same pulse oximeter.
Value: 121 bpm
